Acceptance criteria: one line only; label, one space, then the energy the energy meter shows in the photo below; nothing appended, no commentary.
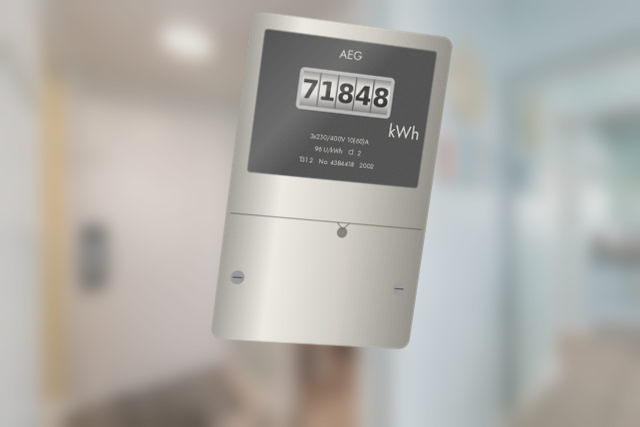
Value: 71848 kWh
